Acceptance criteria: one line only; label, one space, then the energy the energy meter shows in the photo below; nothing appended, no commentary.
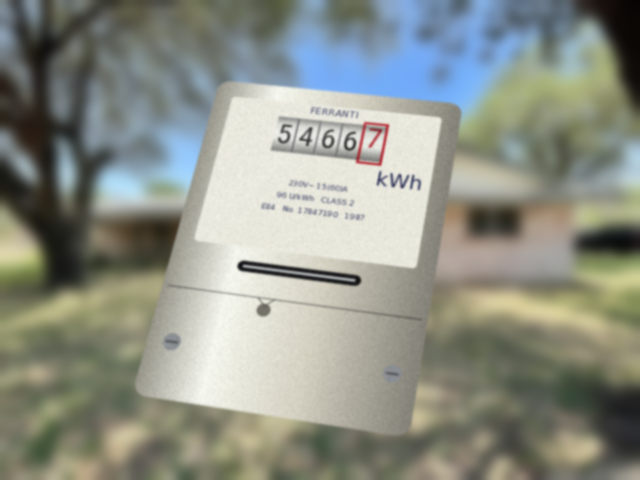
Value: 5466.7 kWh
